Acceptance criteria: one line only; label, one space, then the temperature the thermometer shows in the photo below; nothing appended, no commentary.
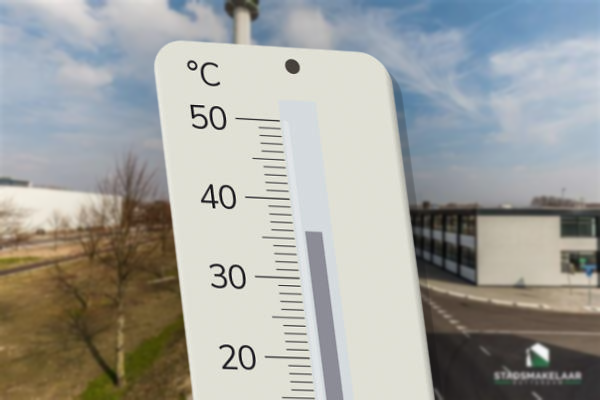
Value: 36 °C
